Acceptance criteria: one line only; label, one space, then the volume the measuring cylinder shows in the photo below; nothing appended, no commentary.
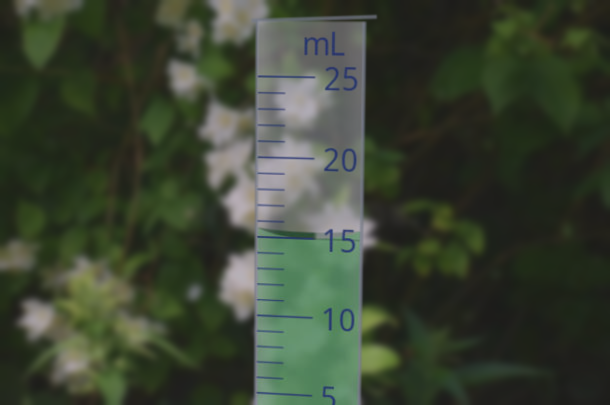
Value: 15 mL
